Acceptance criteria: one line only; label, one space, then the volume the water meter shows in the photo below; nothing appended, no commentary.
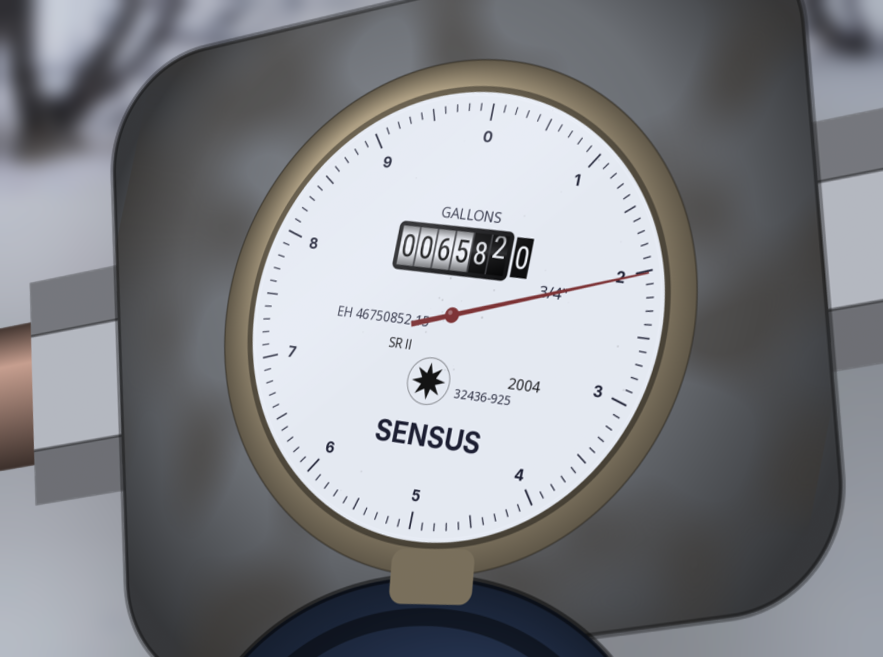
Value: 65822.0 gal
